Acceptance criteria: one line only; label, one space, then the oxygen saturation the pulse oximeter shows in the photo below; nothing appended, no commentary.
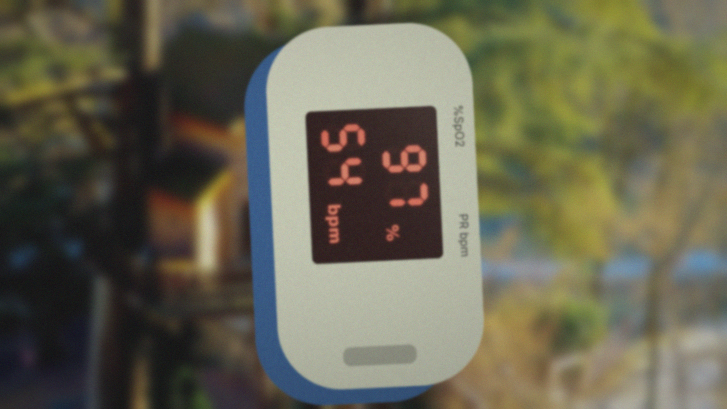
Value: 97 %
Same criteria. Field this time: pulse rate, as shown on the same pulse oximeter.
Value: 54 bpm
